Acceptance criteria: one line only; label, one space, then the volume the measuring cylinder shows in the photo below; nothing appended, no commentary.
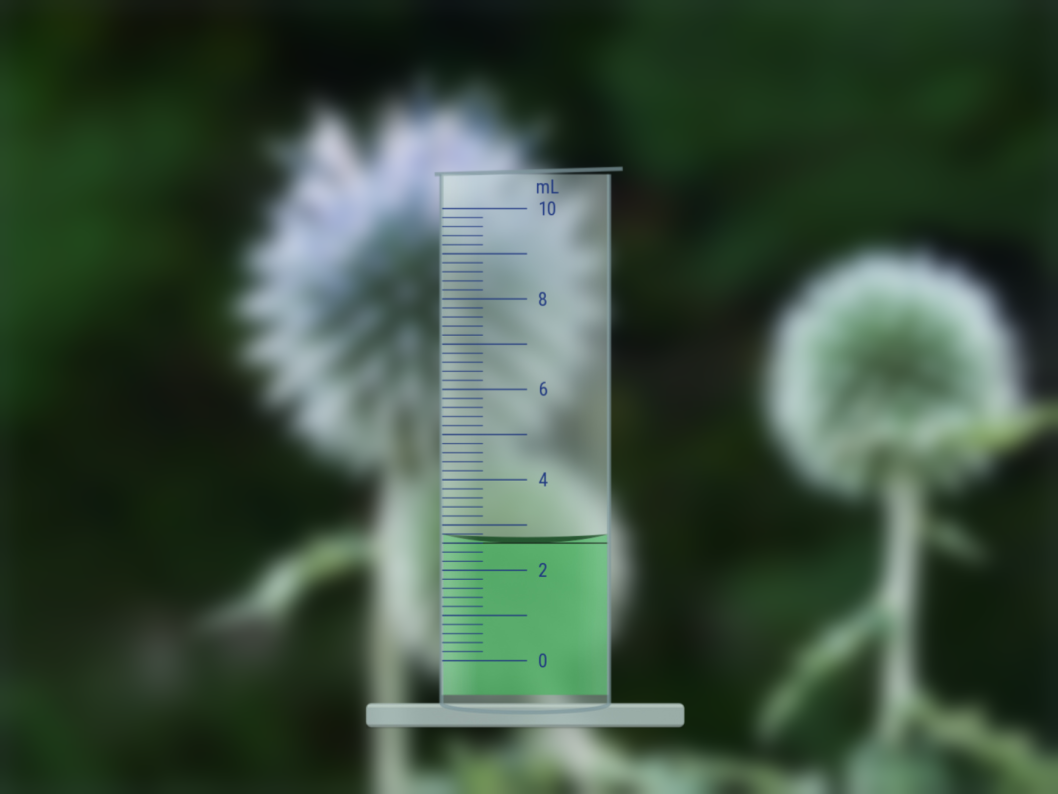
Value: 2.6 mL
